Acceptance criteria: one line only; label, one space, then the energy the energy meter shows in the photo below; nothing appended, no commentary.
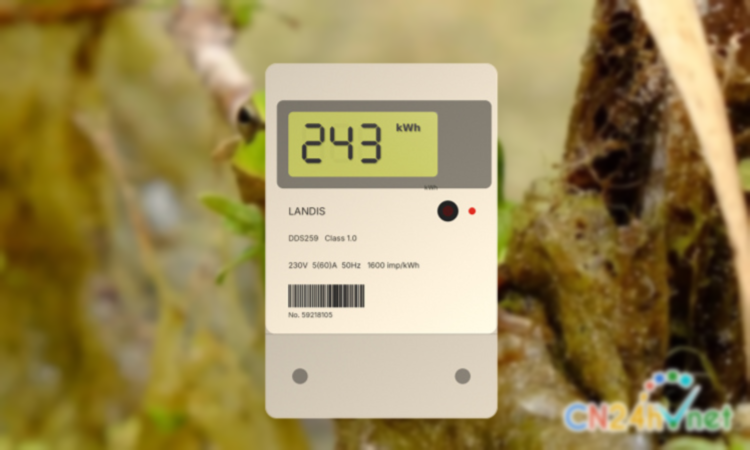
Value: 243 kWh
